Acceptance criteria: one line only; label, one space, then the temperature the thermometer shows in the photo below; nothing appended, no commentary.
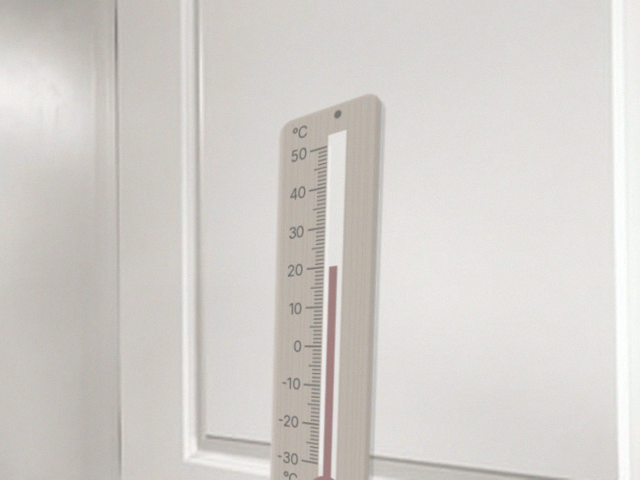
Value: 20 °C
